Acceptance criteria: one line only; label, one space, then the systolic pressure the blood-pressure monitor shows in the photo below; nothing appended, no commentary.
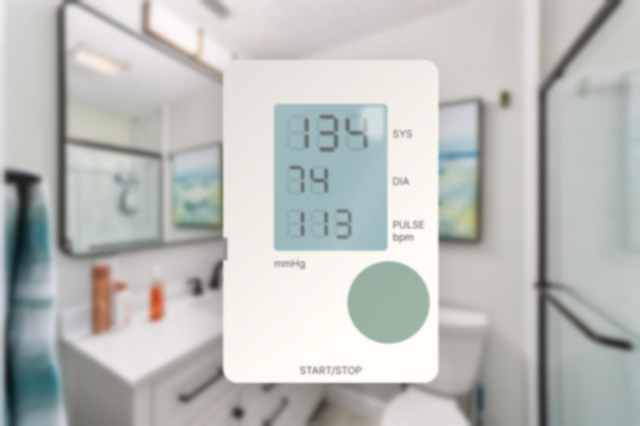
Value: 134 mmHg
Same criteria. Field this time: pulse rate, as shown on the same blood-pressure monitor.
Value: 113 bpm
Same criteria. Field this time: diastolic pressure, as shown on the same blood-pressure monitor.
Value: 74 mmHg
